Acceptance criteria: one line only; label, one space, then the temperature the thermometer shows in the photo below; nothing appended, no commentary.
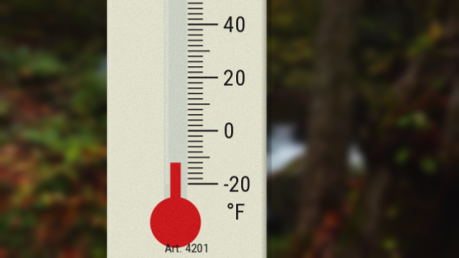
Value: -12 °F
